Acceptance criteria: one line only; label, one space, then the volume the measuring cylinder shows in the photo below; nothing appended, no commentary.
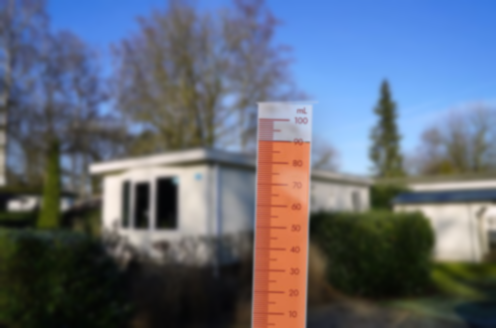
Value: 90 mL
